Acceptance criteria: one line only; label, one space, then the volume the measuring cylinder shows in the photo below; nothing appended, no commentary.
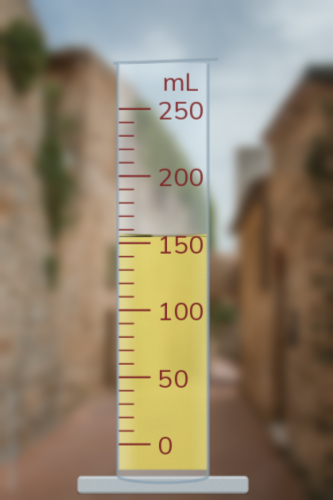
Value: 155 mL
